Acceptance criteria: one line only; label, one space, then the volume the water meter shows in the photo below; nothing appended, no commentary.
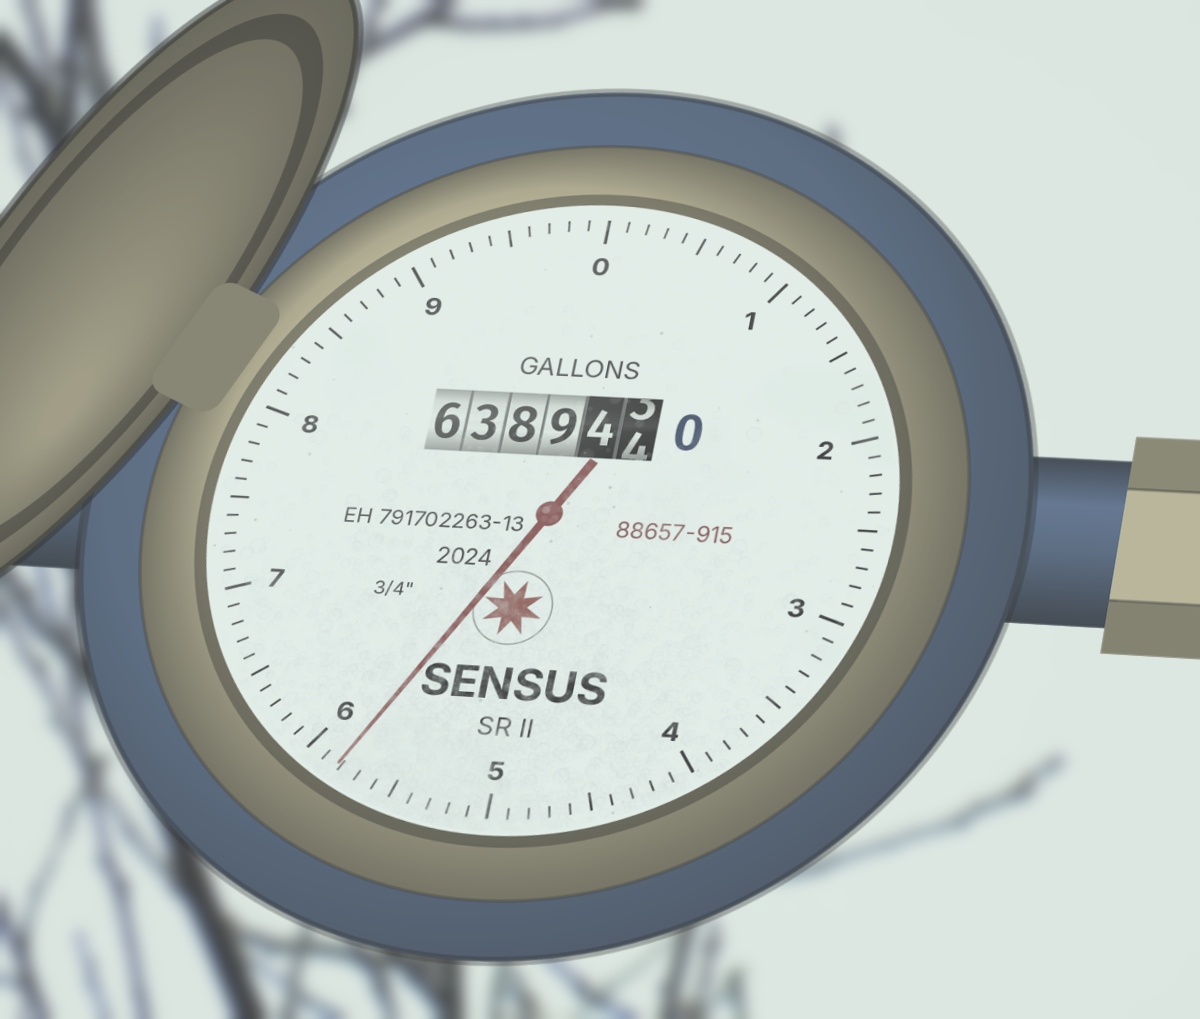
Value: 6389435.8 gal
